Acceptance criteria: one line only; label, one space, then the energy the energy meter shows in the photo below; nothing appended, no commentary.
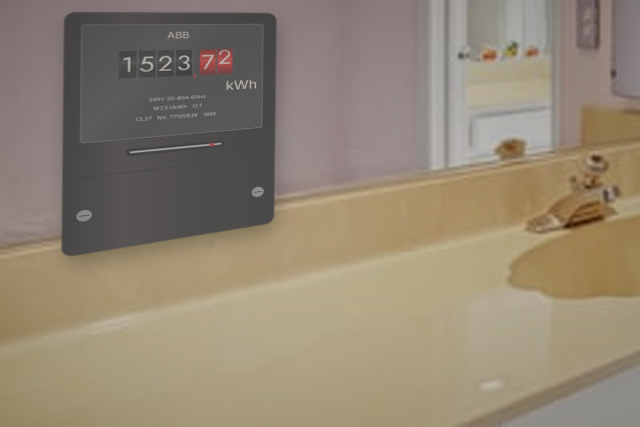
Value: 1523.72 kWh
